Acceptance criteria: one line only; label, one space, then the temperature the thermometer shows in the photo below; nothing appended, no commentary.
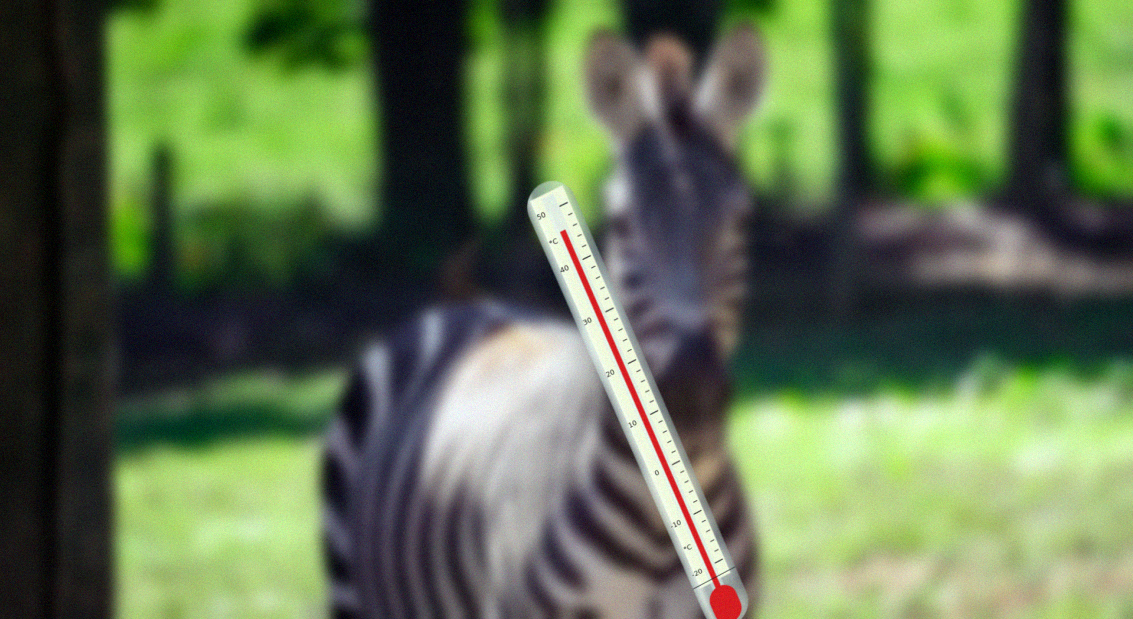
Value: 46 °C
